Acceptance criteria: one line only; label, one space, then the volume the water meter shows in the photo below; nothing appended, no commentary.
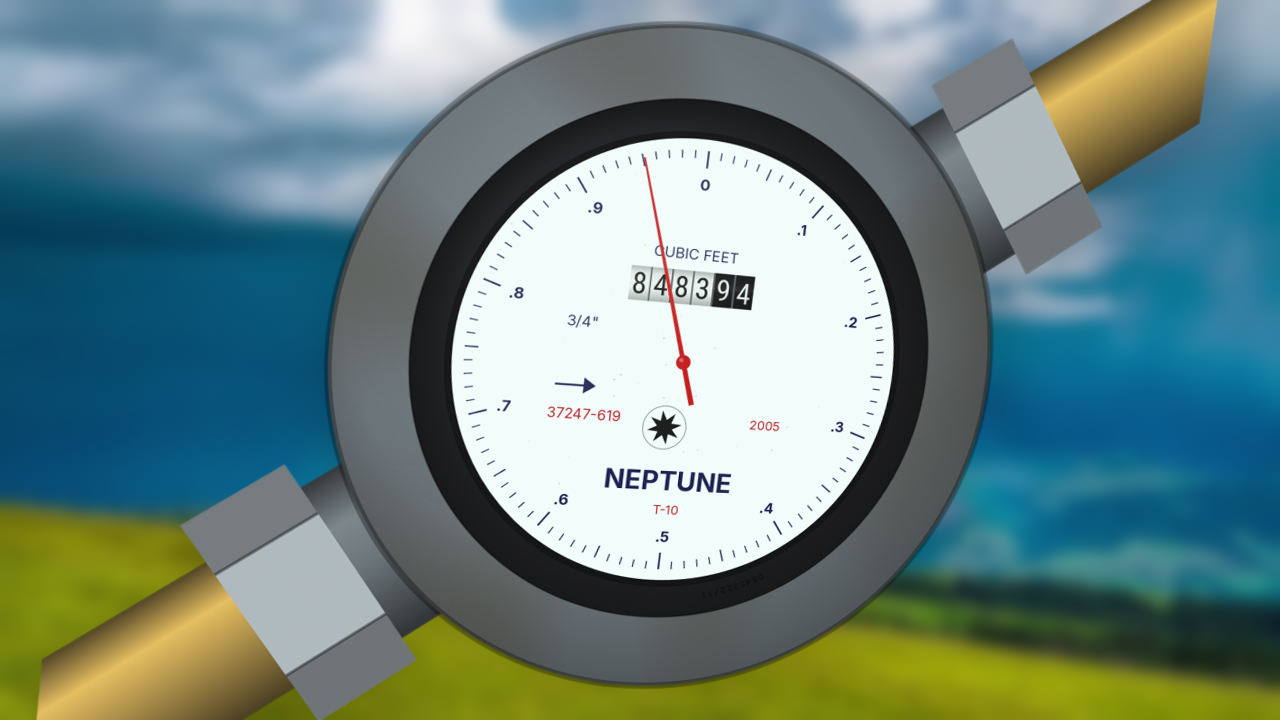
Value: 848393.95 ft³
